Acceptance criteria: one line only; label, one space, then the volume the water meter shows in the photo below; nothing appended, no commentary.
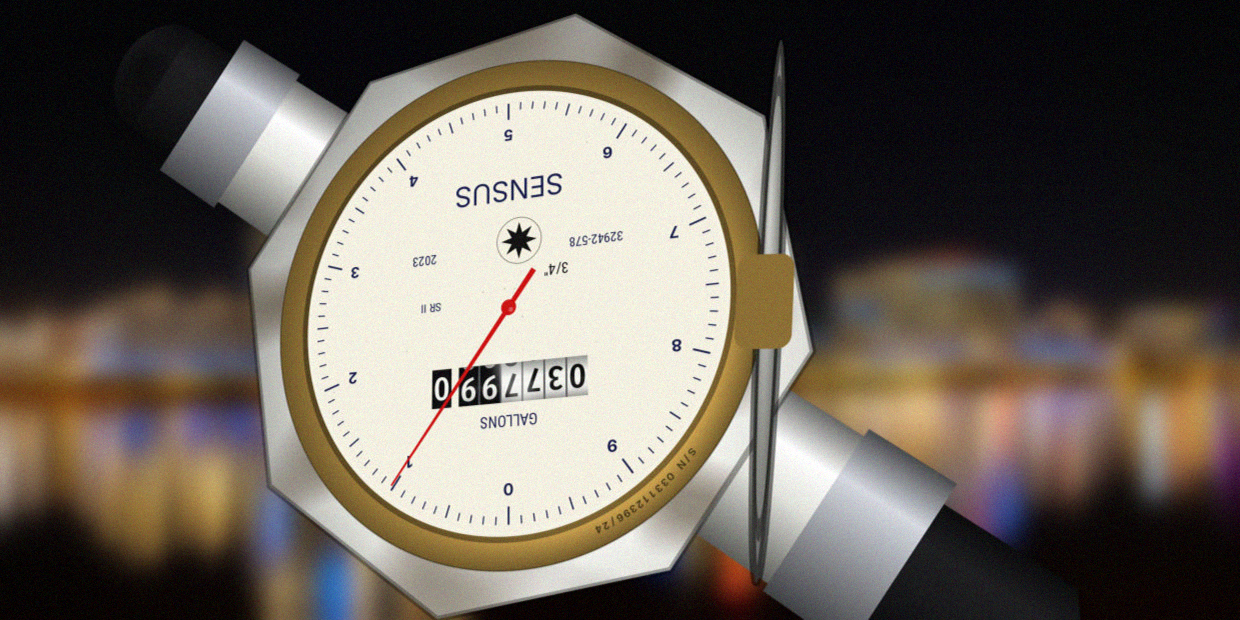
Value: 377991.0 gal
